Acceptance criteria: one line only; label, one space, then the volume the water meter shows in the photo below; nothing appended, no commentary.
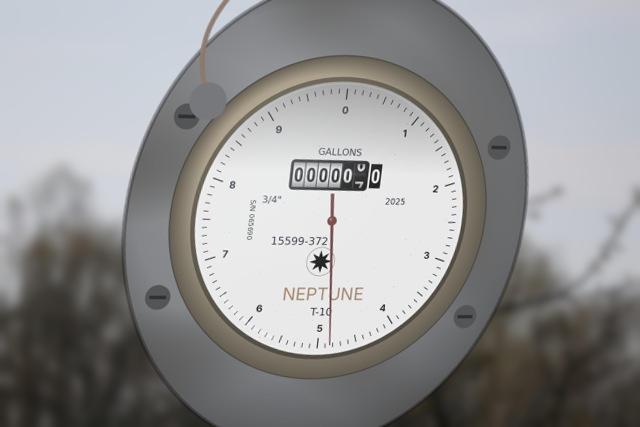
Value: 64.8 gal
